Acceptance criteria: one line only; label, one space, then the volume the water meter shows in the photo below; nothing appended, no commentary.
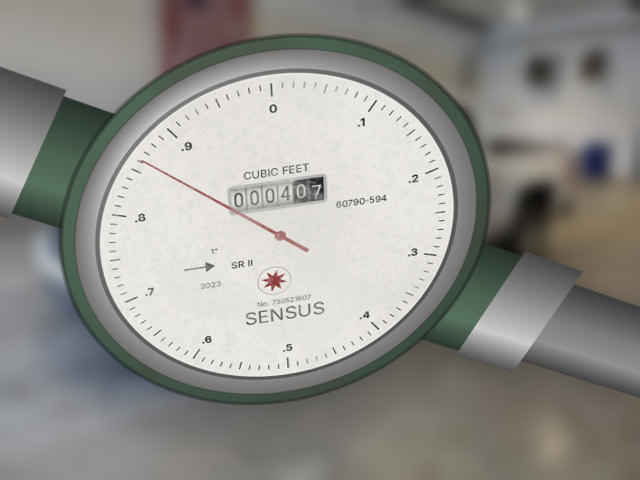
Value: 406.86 ft³
